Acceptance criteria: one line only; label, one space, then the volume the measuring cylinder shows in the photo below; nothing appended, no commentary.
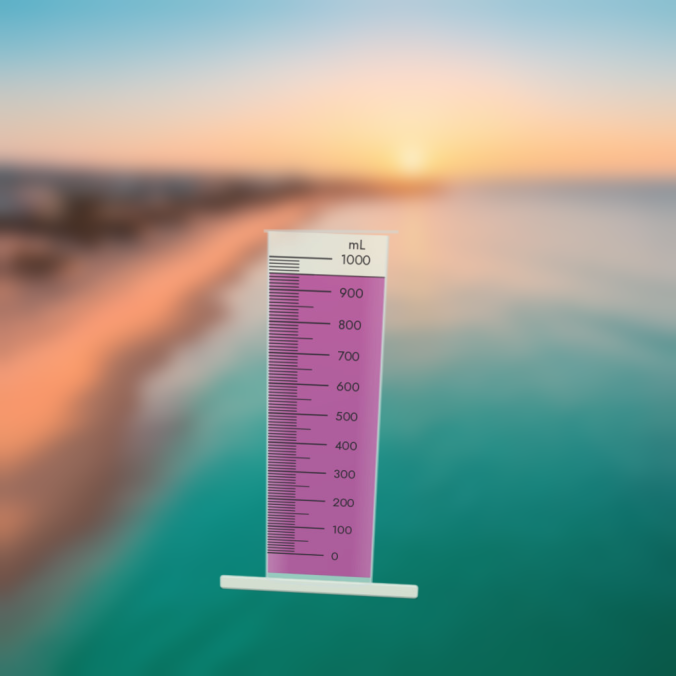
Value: 950 mL
